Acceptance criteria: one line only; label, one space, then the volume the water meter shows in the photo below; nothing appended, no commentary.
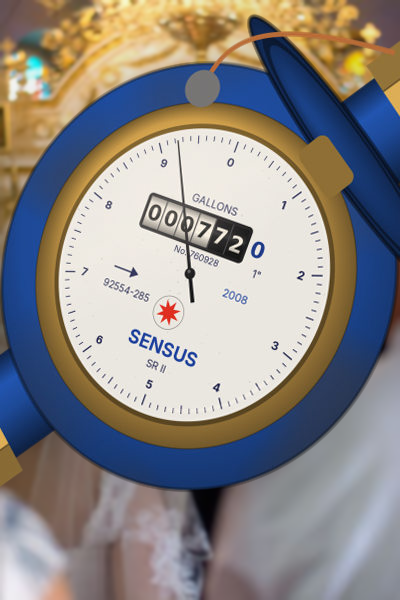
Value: 7719.2 gal
